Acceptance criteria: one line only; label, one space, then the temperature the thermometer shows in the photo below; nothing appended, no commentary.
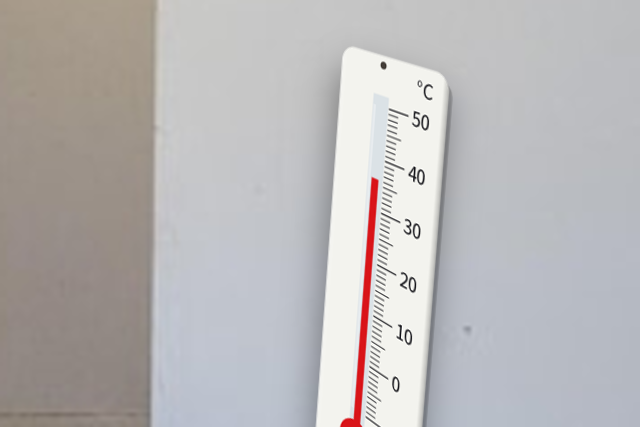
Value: 36 °C
